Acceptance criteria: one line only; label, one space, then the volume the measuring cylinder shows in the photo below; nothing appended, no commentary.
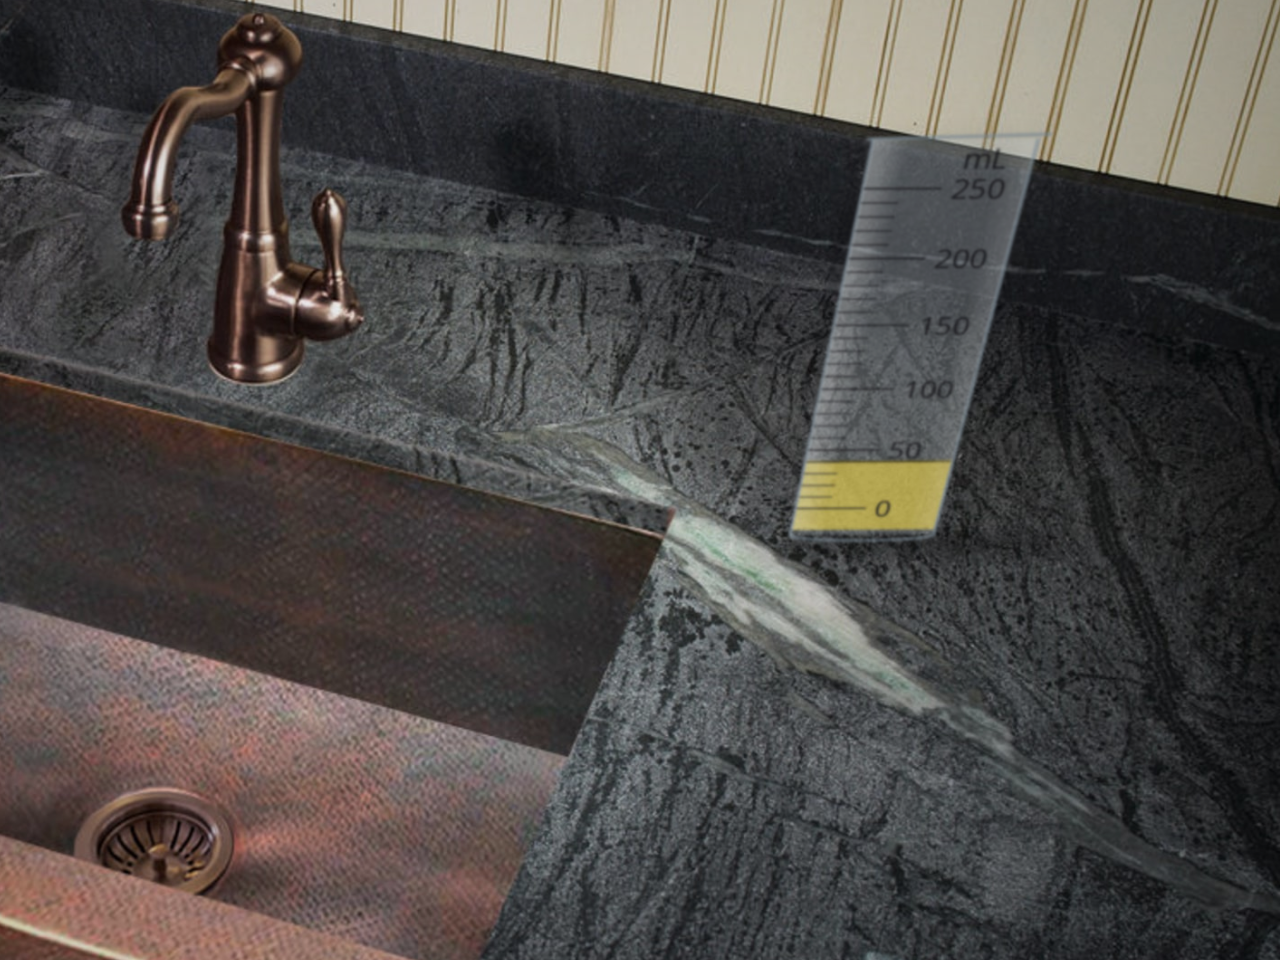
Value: 40 mL
